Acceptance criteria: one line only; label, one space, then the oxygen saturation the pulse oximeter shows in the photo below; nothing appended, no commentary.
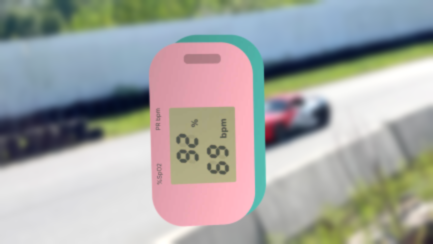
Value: 92 %
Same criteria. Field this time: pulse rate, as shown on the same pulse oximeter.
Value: 69 bpm
